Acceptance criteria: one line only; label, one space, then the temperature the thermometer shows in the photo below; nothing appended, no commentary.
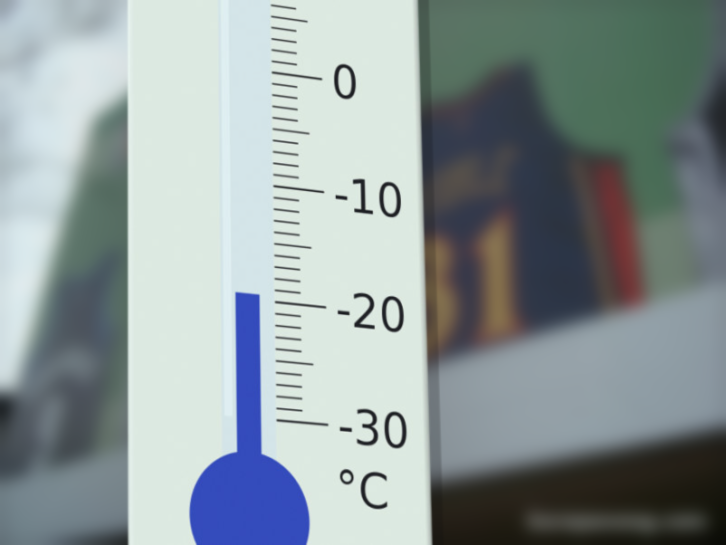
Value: -19.5 °C
